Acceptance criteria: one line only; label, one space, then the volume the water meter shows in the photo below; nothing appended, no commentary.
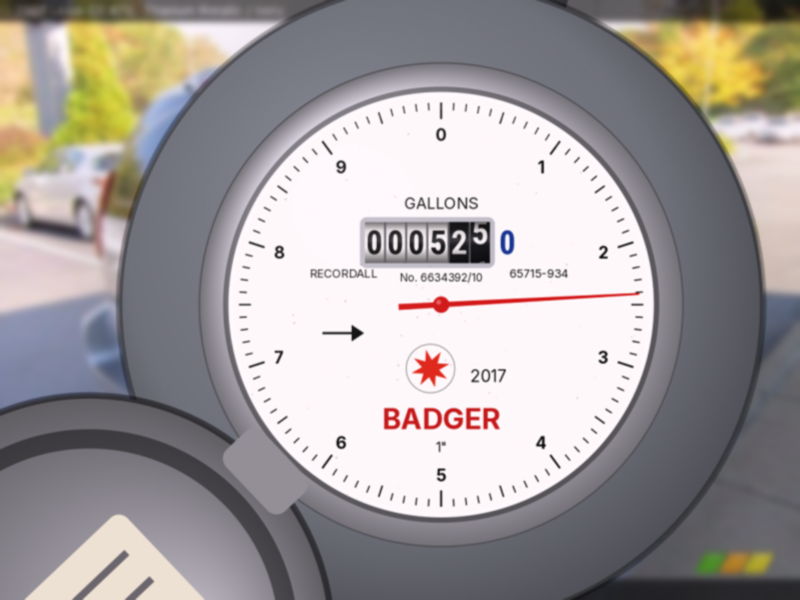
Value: 5252.4 gal
